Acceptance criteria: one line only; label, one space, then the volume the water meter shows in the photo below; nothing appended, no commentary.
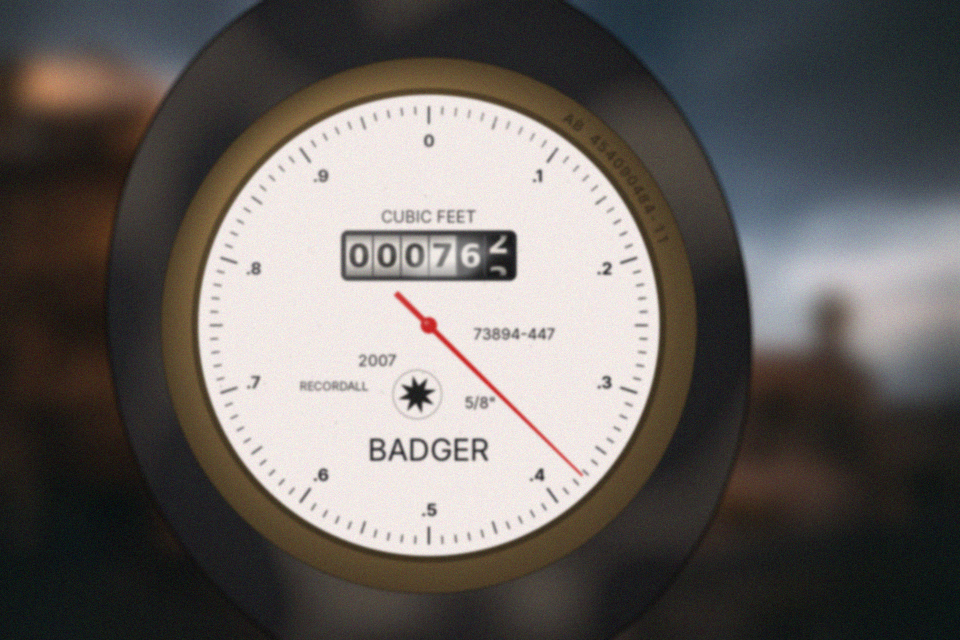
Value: 762.37 ft³
